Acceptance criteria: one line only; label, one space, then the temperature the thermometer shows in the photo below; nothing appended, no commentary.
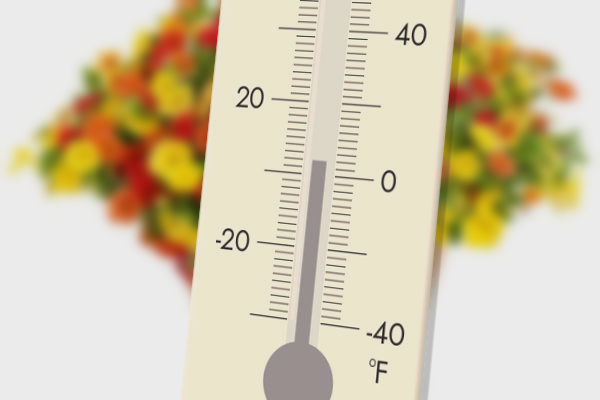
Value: 4 °F
